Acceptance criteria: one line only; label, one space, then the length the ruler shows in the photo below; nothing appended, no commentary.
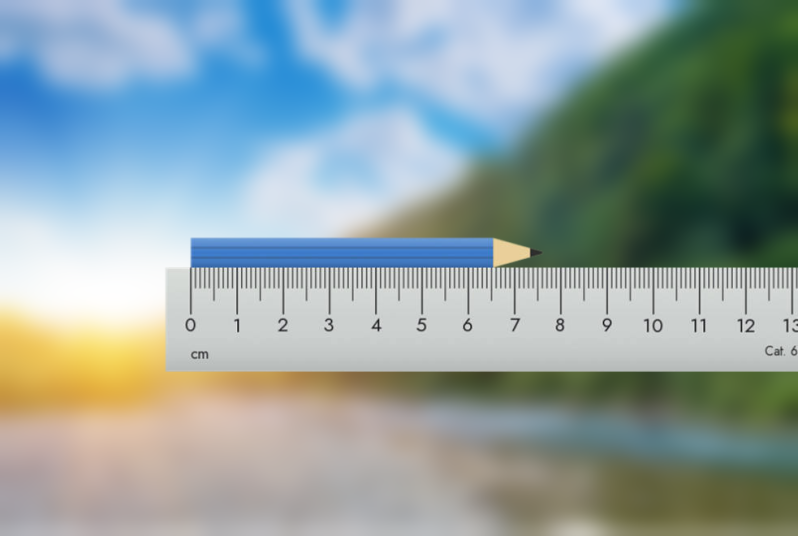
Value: 7.6 cm
